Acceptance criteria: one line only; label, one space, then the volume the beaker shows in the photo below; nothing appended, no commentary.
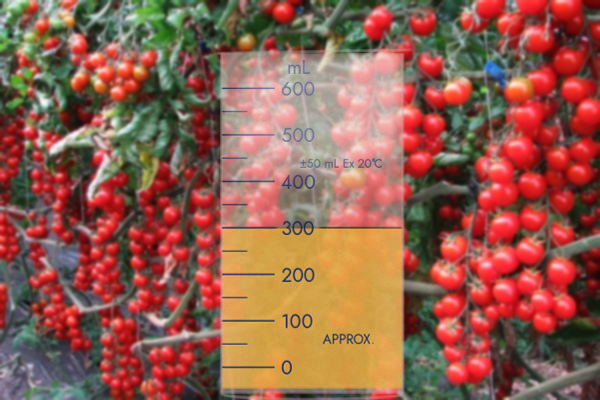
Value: 300 mL
